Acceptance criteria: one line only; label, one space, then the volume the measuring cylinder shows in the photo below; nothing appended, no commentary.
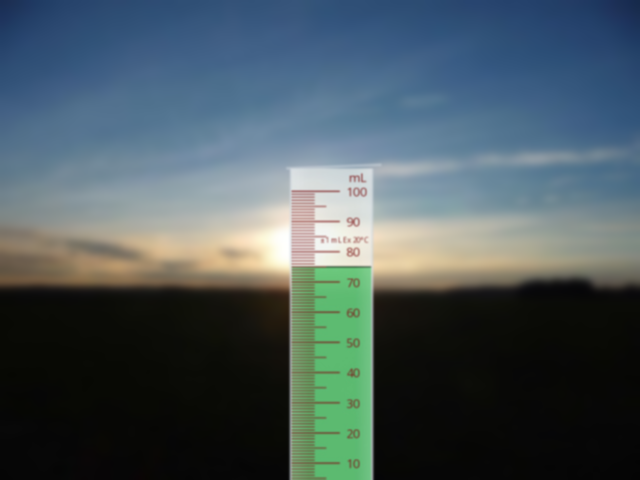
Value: 75 mL
